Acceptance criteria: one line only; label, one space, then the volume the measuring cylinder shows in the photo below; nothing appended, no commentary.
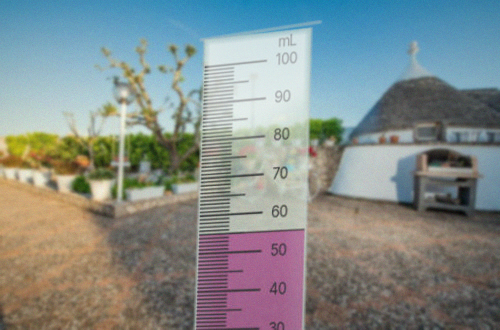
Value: 55 mL
